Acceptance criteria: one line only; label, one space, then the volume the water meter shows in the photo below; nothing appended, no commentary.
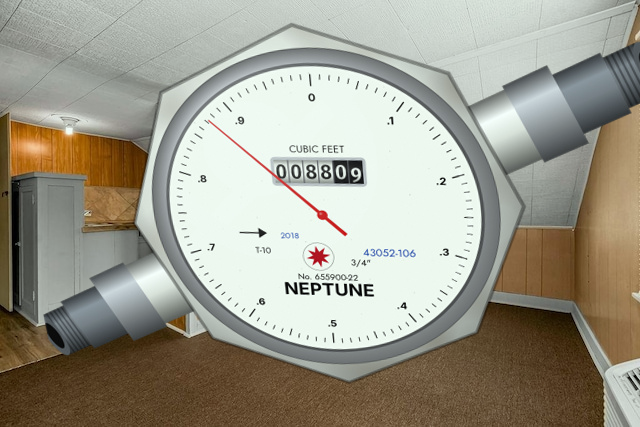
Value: 8808.87 ft³
